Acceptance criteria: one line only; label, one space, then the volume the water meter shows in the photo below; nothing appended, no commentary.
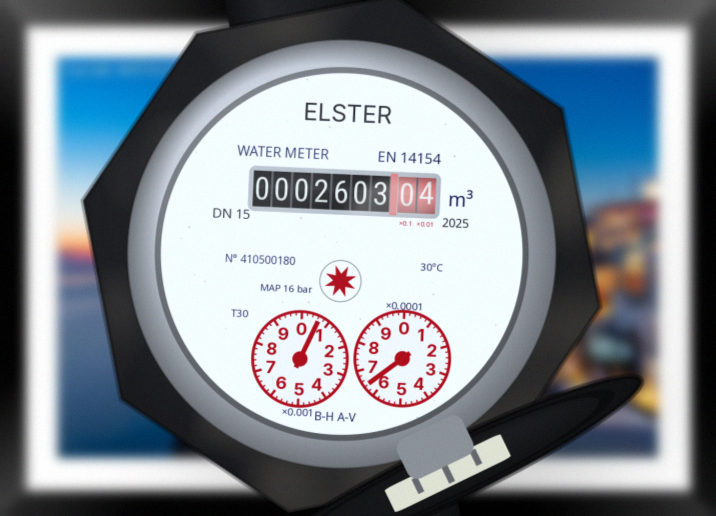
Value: 2603.0406 m³
